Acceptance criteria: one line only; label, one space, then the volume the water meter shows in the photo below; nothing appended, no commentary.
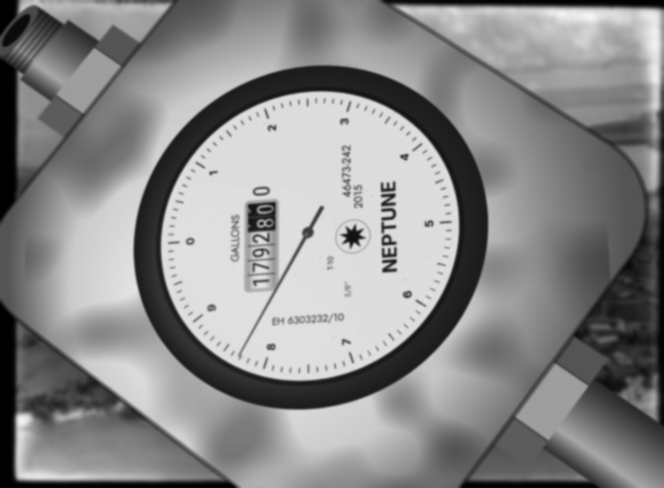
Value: 1792798.3 gal
